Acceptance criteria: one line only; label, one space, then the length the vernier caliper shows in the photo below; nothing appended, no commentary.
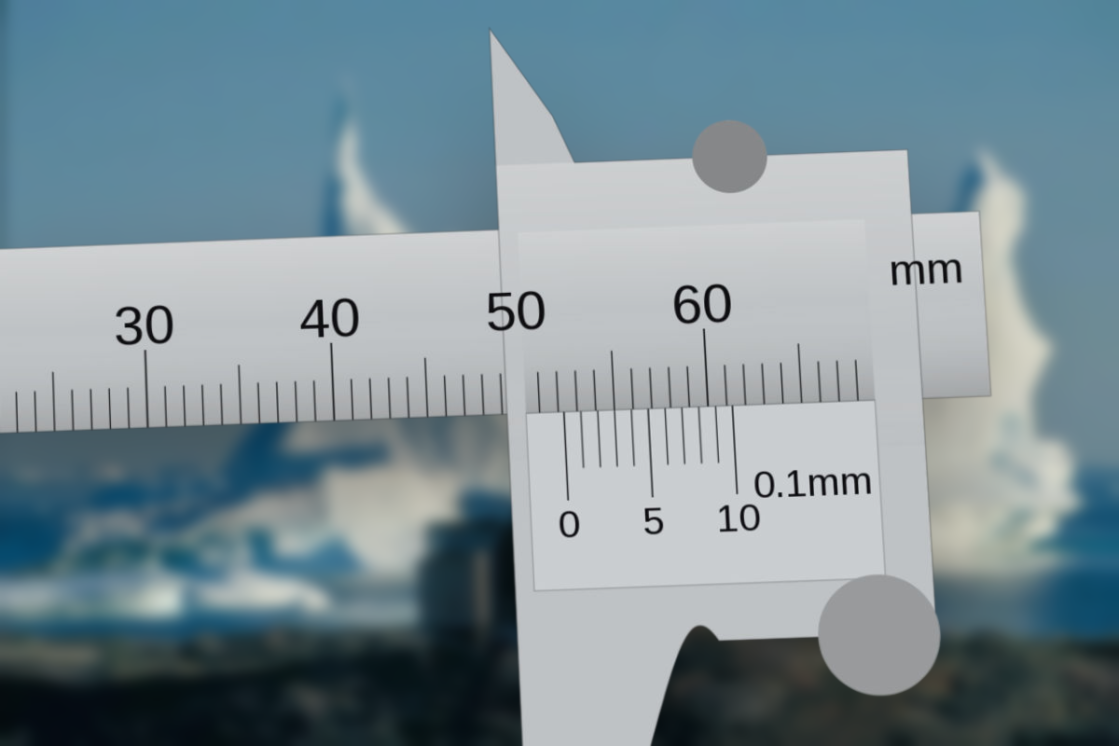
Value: 52.3 mm
